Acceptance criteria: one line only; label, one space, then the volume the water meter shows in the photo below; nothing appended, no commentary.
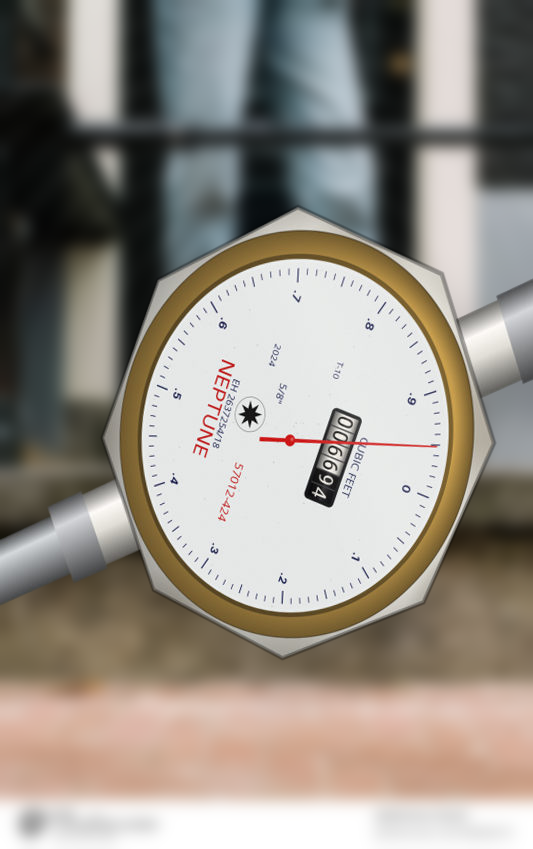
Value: 6693.95 ft³
